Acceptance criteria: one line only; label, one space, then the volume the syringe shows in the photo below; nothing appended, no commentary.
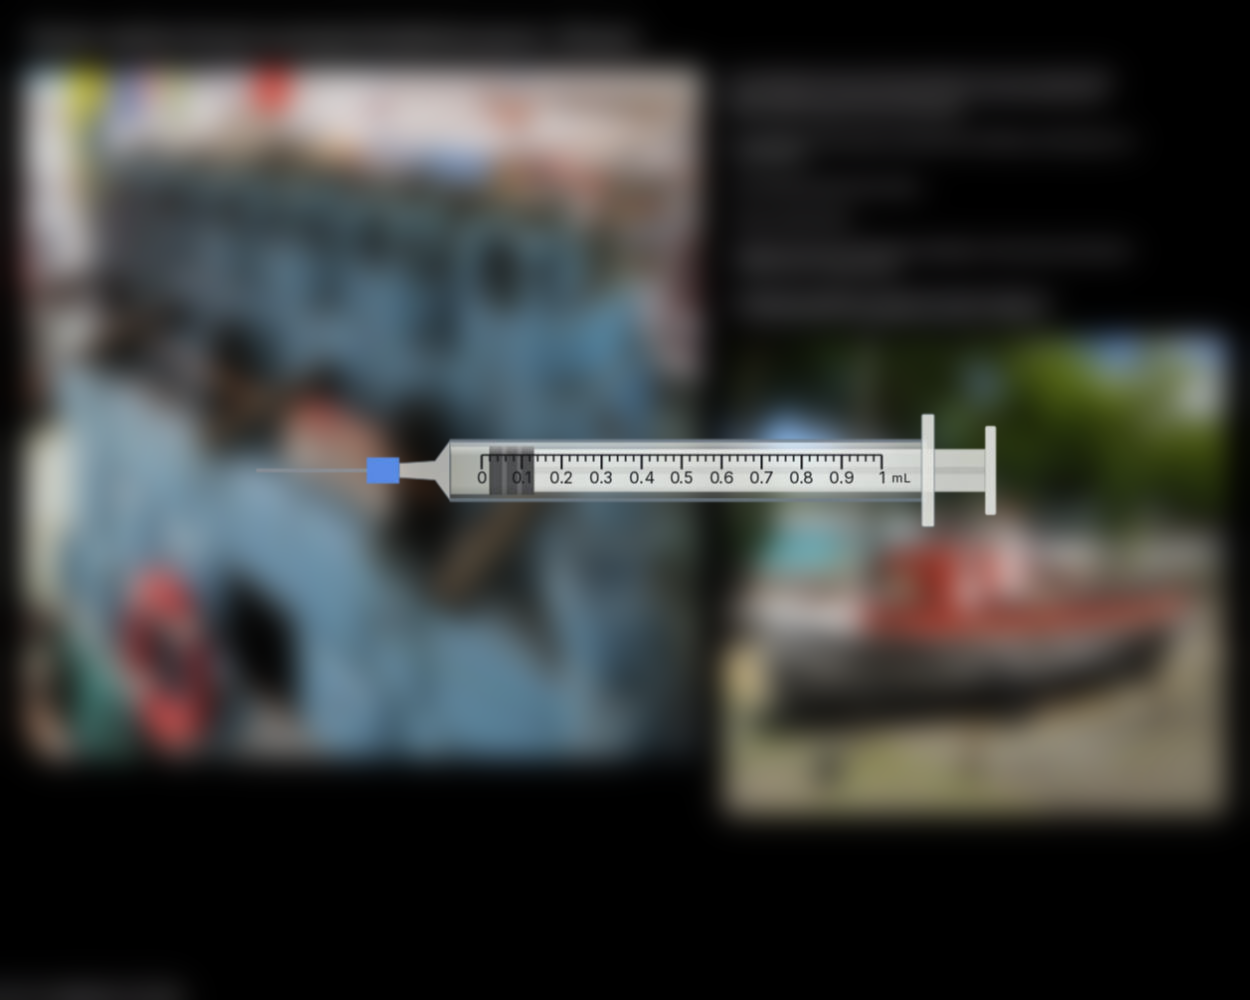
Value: 0.02 mL
